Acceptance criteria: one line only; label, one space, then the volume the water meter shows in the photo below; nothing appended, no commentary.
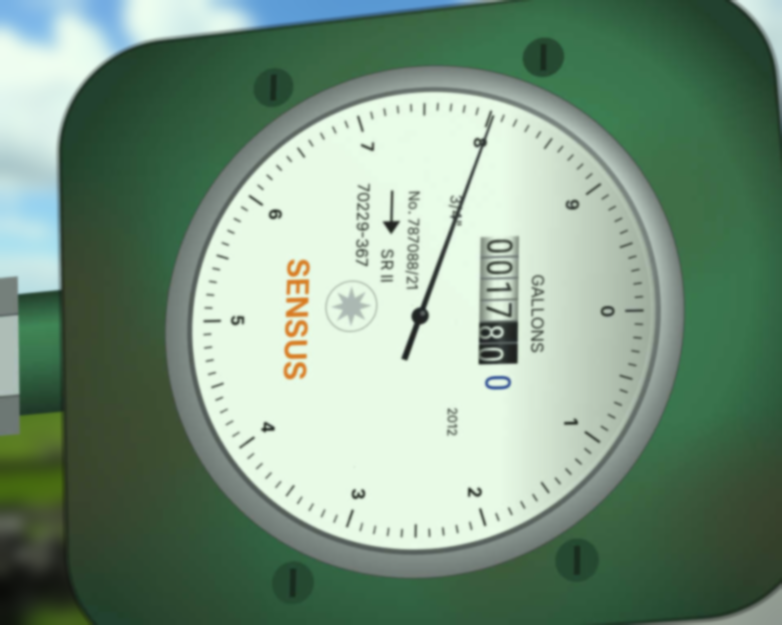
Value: 17798.0 gal
